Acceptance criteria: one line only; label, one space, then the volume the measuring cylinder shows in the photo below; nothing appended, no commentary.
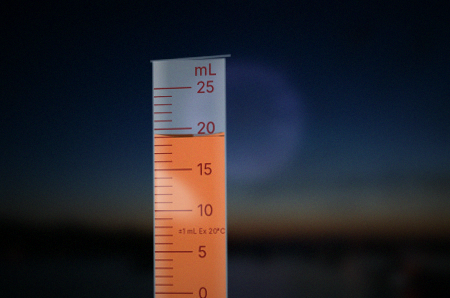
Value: 19 mL
